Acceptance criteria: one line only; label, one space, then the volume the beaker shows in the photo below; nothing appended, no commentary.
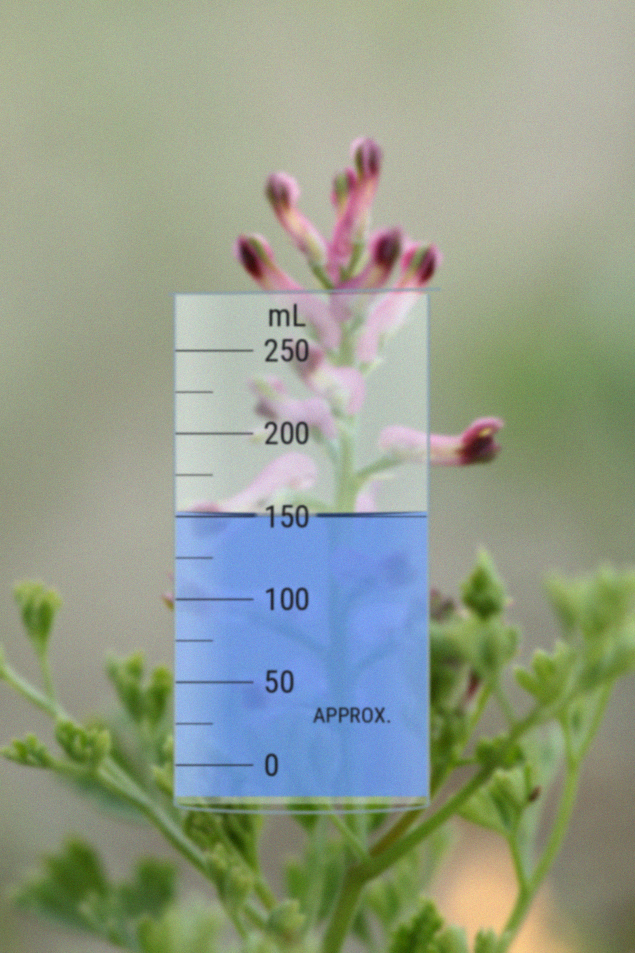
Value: 150 mL
